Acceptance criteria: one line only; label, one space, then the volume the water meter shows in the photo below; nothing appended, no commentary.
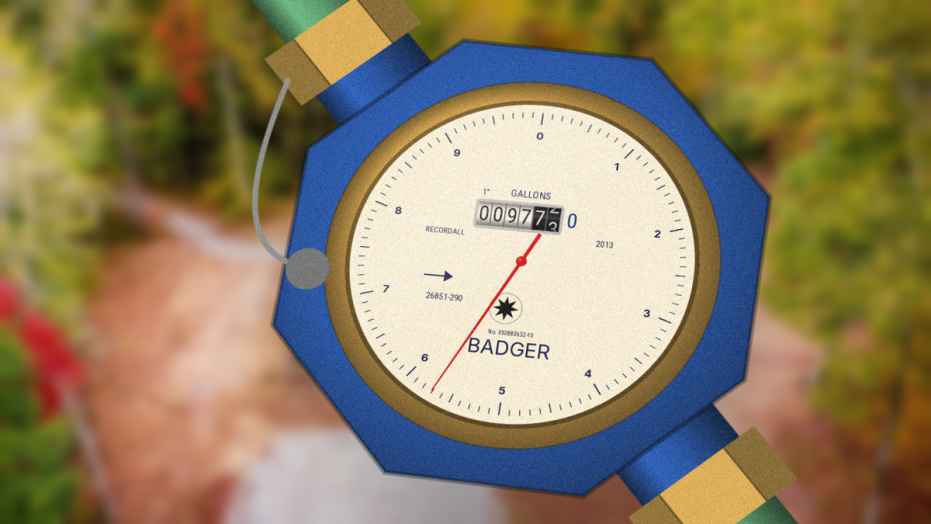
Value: 97725.7 gal
